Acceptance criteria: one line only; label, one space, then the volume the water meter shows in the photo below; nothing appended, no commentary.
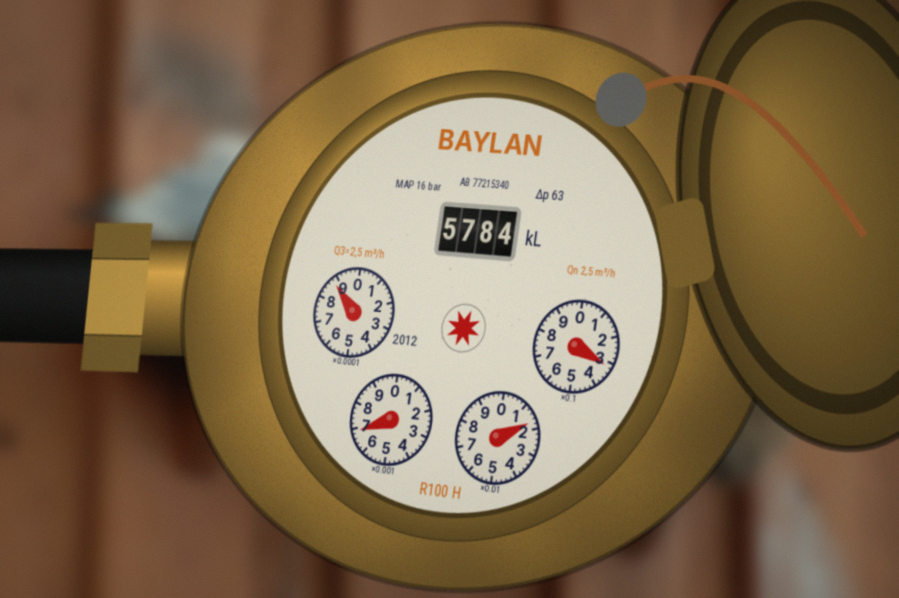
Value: 5784.3168 kL
